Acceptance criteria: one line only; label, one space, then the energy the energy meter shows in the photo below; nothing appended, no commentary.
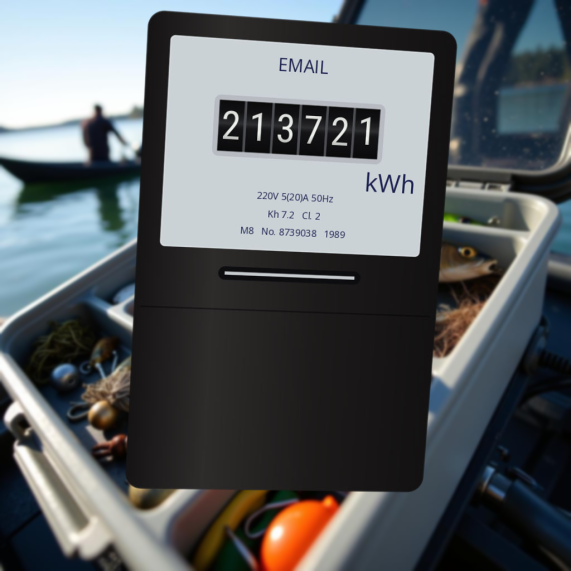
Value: 213721 kWh
